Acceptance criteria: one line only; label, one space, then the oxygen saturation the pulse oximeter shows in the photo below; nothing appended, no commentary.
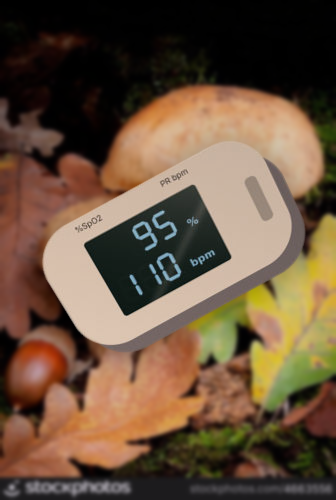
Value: 95 %
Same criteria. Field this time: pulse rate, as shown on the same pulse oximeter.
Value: 110 bpm
